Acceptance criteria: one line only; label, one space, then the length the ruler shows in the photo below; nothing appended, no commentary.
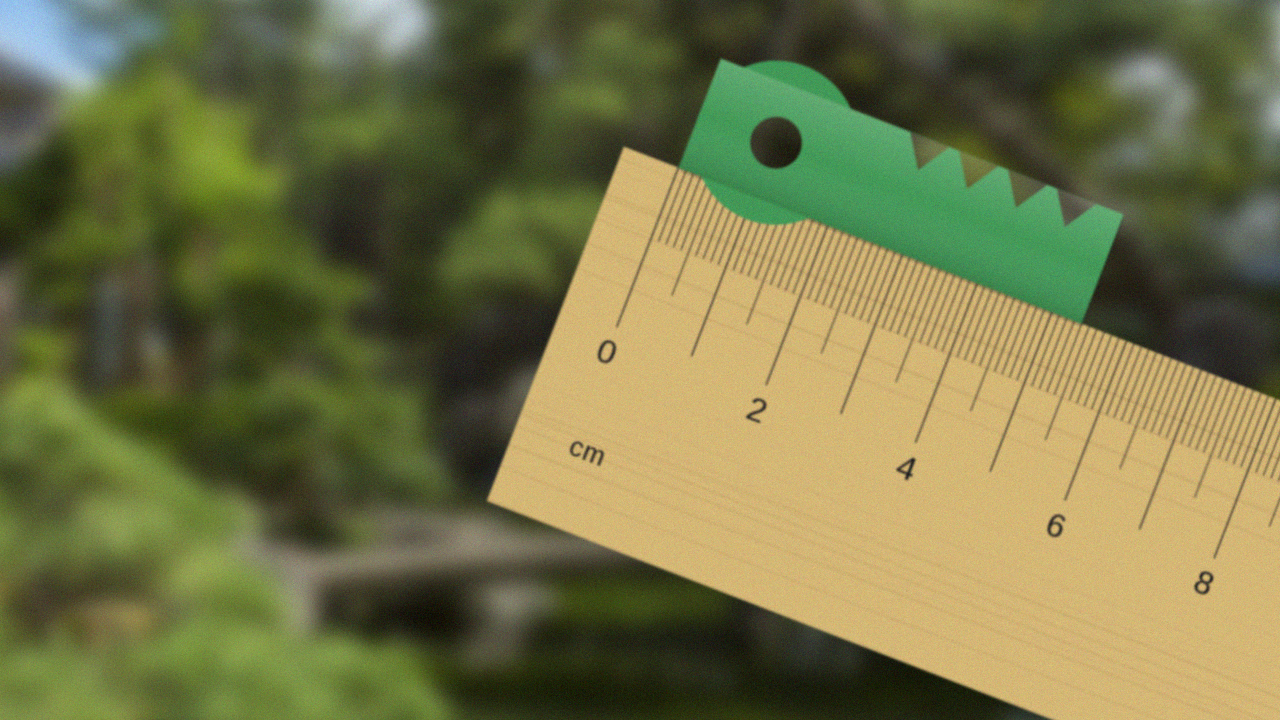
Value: 5.4 cm
